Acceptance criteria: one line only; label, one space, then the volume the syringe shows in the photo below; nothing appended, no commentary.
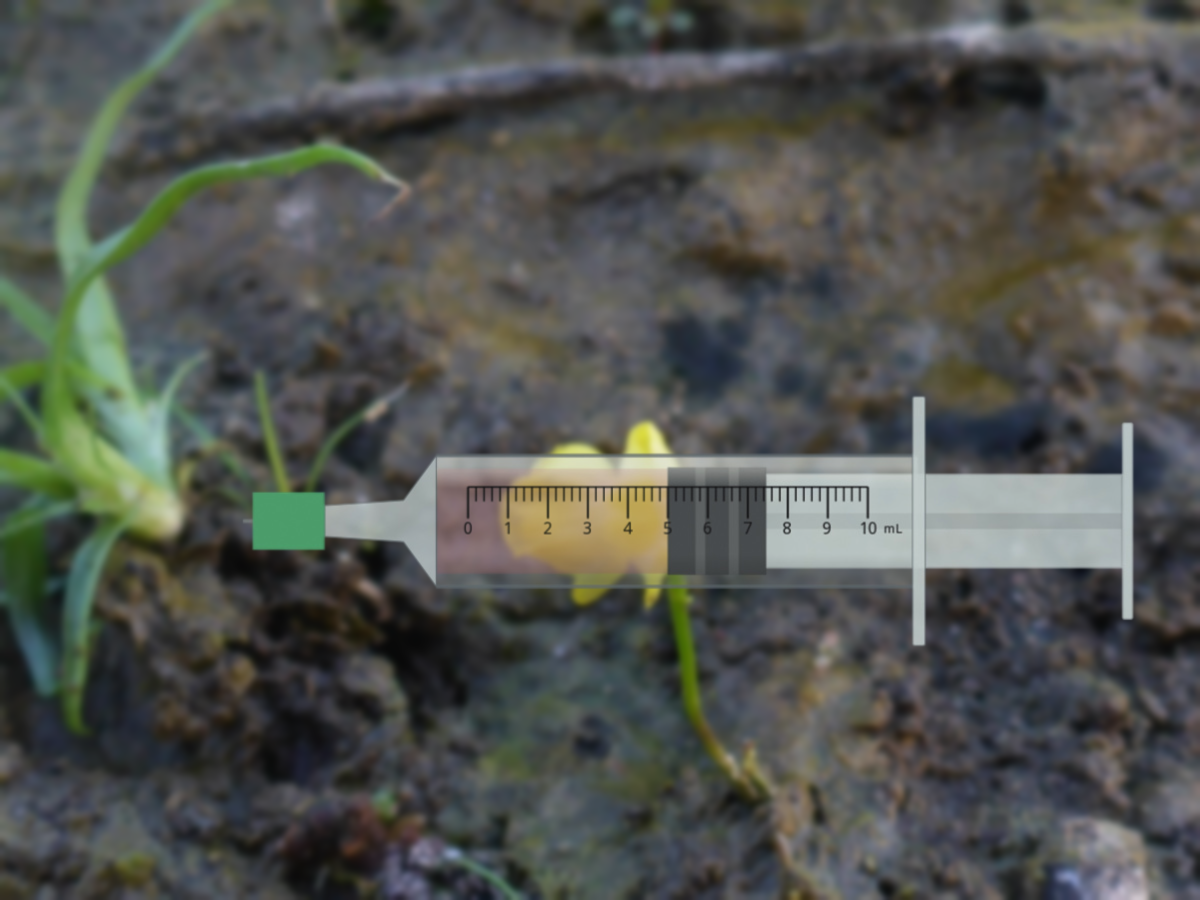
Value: 5 mL
